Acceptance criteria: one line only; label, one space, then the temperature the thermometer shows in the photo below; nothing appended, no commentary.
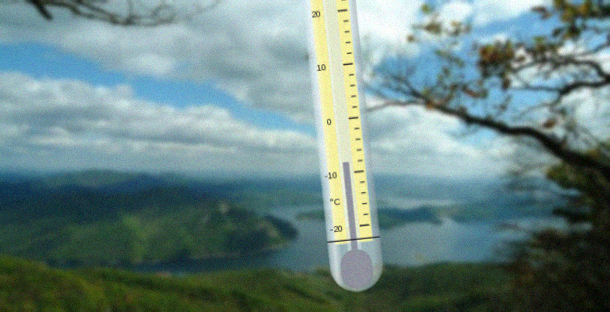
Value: -8 °C
